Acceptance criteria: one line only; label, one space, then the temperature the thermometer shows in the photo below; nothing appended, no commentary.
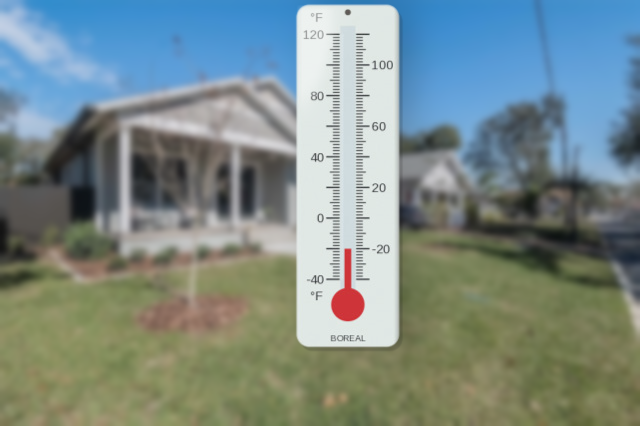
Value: -20 °F
